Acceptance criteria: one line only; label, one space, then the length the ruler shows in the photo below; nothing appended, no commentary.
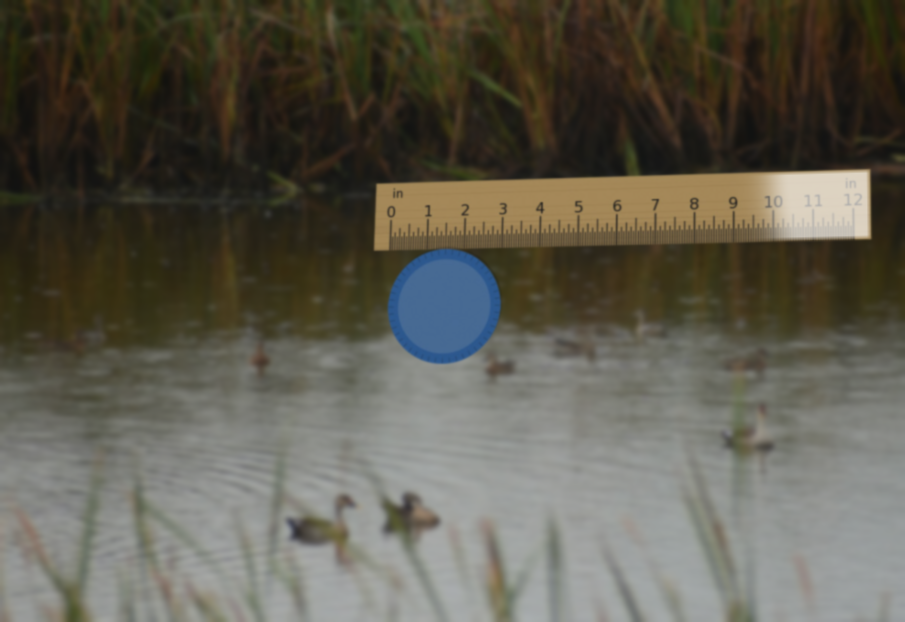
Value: 3 in
